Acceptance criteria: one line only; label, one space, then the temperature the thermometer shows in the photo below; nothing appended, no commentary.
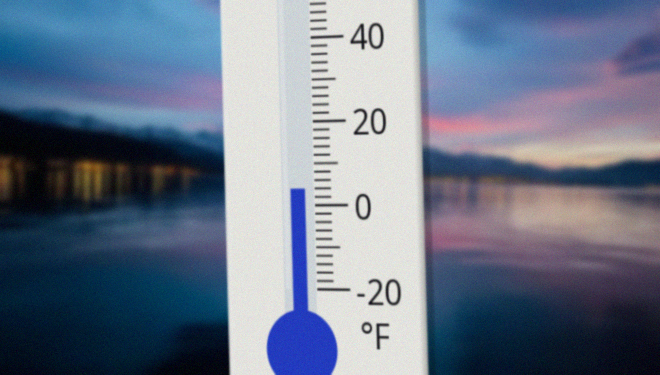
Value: 4 °F
